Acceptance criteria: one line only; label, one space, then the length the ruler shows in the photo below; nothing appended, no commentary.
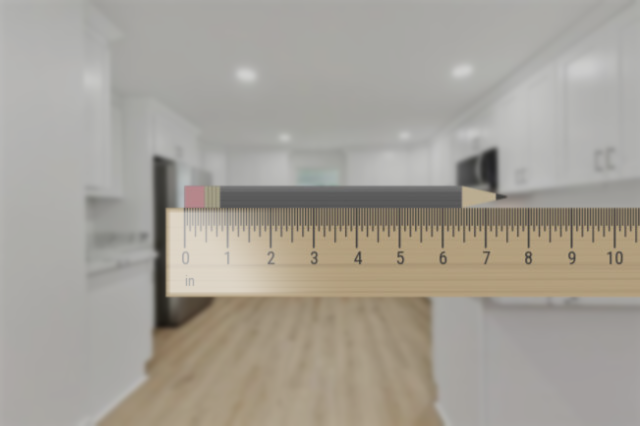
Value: 7.5 in
